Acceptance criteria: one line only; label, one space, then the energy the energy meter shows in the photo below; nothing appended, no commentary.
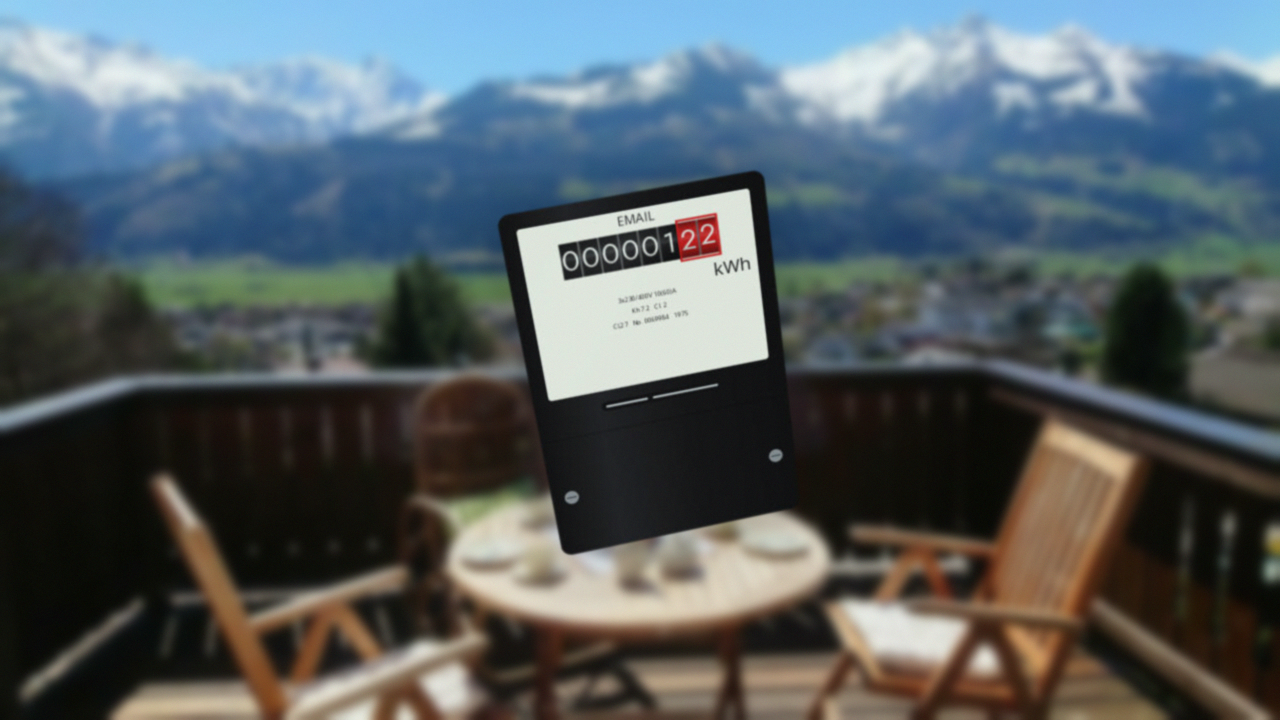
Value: 1.22 kWh
